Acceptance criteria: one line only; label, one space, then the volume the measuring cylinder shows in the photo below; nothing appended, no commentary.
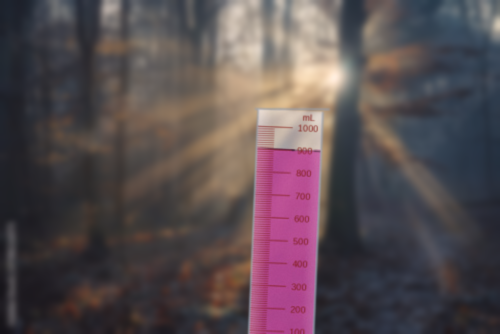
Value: 900 mL
